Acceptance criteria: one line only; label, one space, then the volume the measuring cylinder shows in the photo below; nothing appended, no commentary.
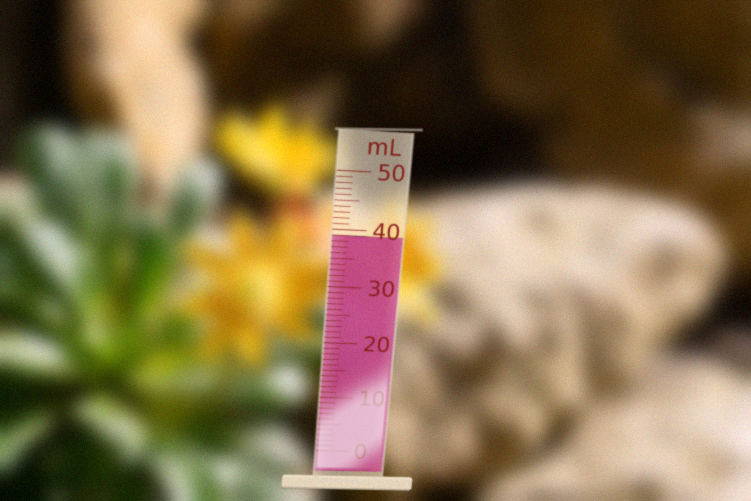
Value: 39 mL
